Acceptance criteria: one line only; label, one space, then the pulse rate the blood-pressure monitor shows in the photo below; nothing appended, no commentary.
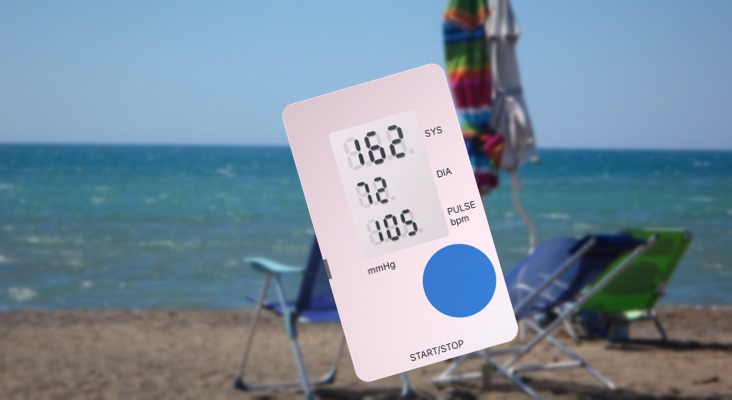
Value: 105 bpm
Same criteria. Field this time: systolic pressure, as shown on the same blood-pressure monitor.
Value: 162 mmHg
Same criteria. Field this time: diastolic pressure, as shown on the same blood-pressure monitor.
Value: 72 mmHg
